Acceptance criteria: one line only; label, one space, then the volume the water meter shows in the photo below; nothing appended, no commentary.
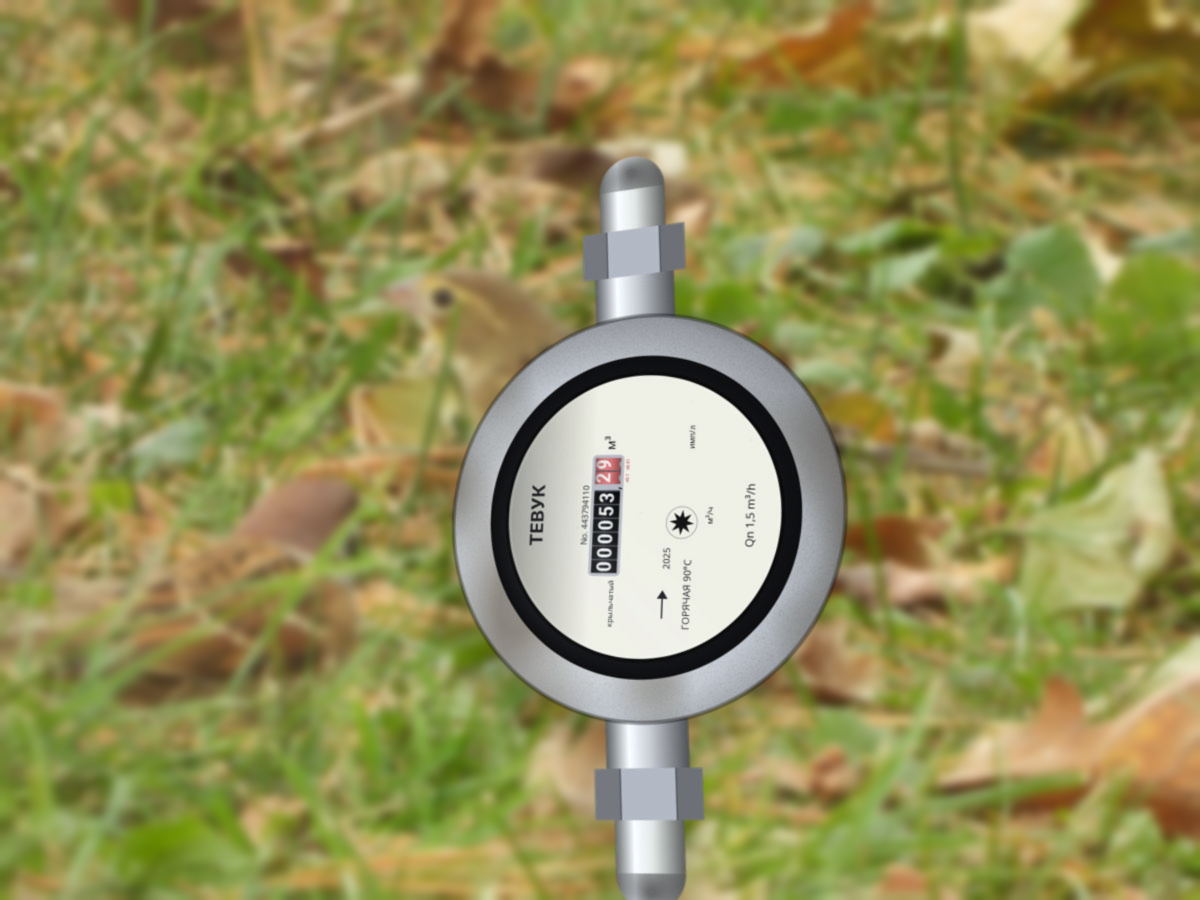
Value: 53.29 m³
